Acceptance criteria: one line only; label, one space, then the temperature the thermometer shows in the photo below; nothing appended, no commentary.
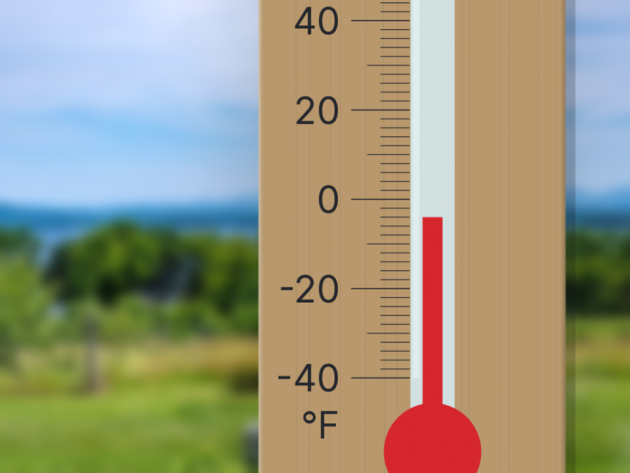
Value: -4 °F
